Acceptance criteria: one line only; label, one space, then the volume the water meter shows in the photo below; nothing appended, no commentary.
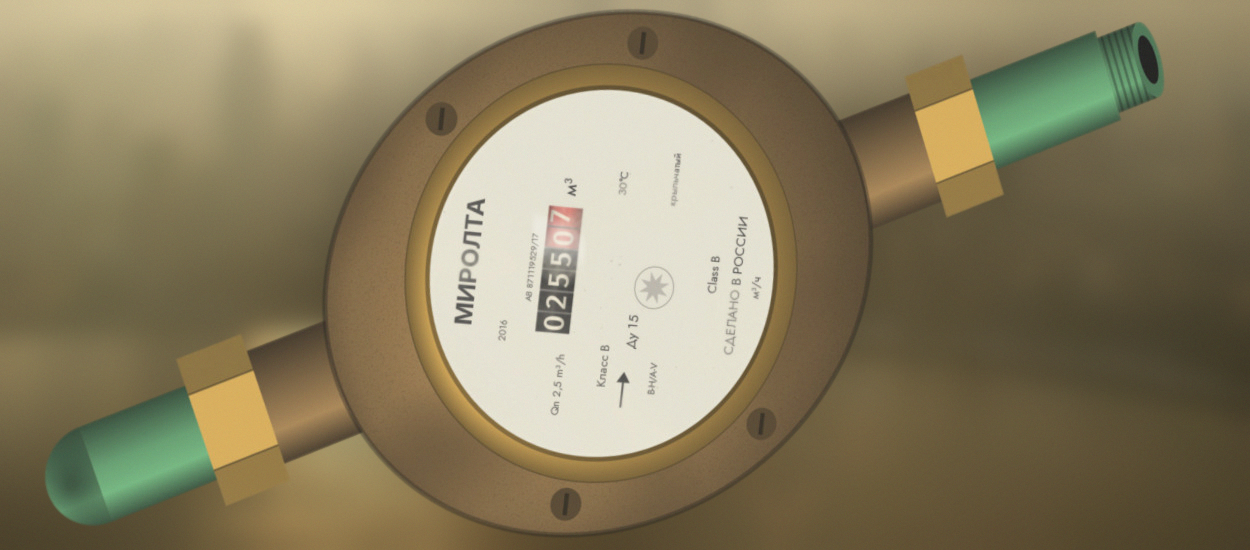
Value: 255.07 m³
